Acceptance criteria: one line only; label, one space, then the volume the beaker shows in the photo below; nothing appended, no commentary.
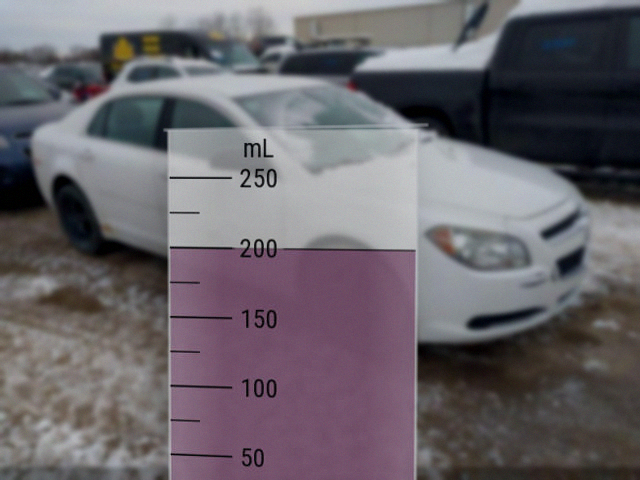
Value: 200 mL
